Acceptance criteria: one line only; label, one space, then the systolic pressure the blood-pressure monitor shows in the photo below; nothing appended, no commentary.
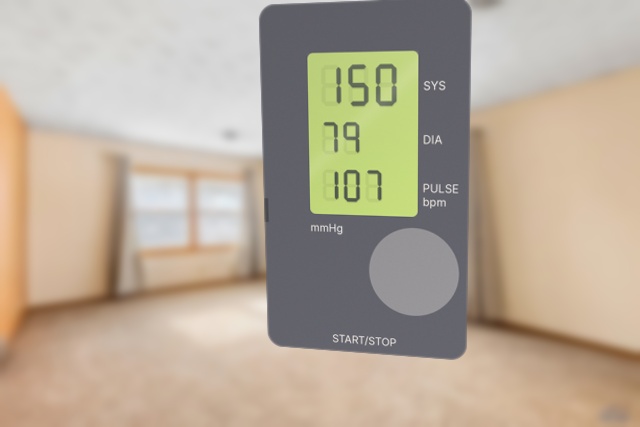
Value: 150 mmHg
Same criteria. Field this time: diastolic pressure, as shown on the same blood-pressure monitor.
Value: 79 mmHg
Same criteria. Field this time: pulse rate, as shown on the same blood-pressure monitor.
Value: 107 bpm
